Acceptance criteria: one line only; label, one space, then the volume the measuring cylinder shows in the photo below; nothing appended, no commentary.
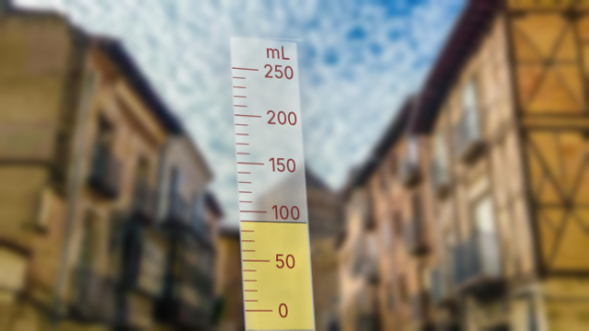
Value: 90 mL
